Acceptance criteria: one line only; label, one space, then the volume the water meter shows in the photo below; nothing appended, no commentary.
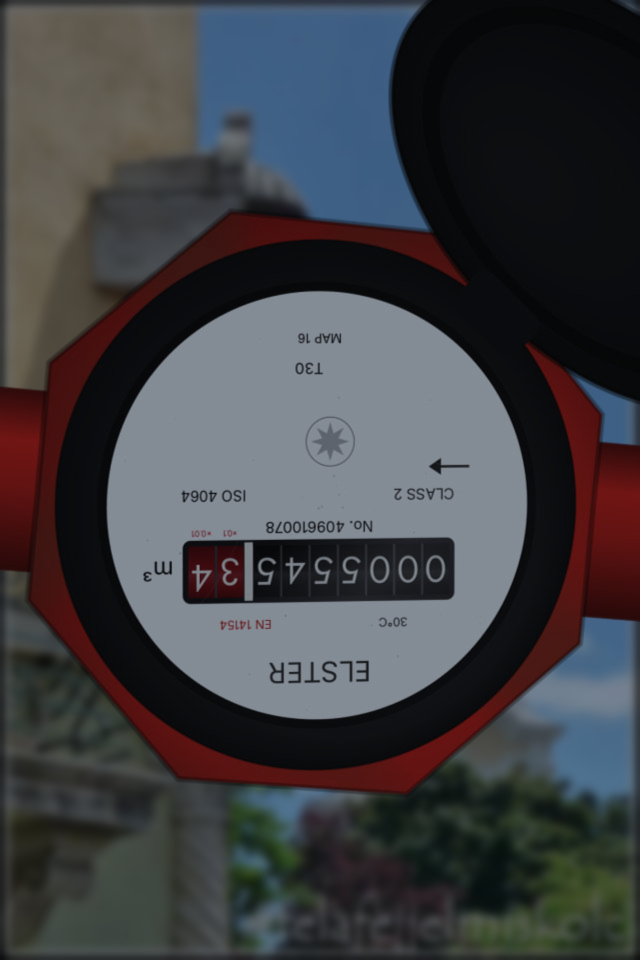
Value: 5545.34 m³
